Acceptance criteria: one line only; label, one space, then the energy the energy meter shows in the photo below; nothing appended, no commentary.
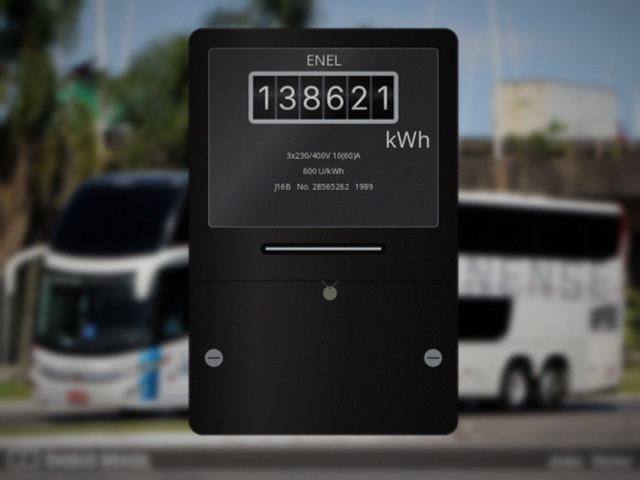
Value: 138621 kWh
